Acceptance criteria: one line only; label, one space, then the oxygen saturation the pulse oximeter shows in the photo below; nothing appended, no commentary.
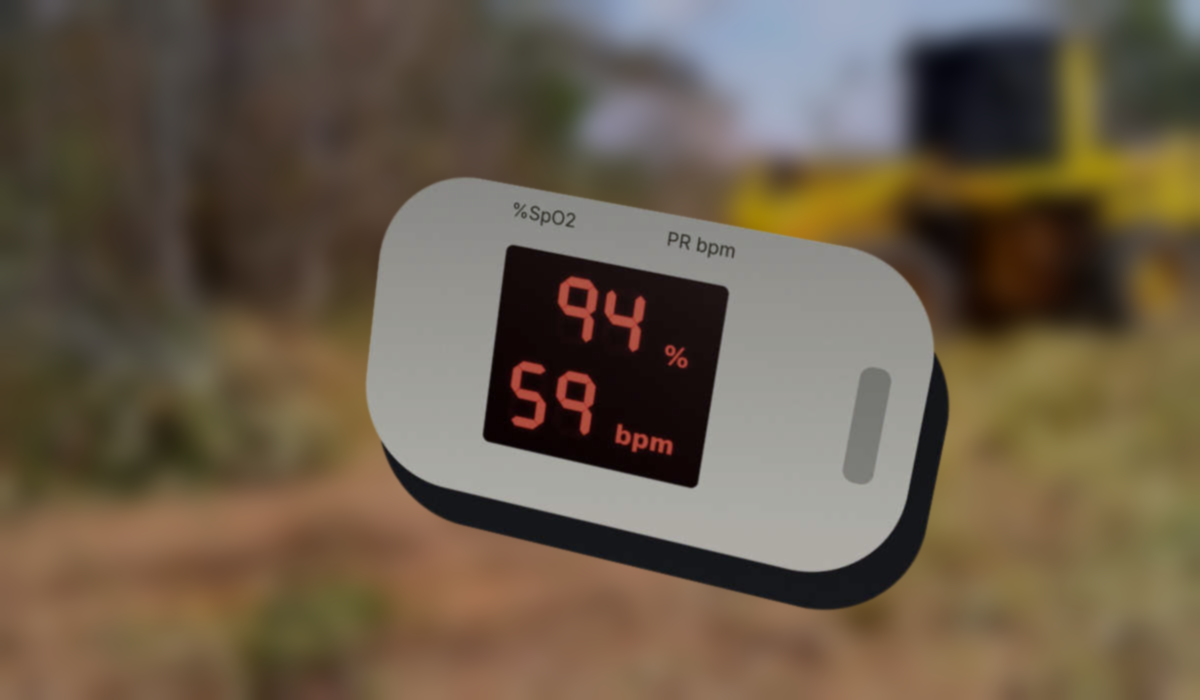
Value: 94 %
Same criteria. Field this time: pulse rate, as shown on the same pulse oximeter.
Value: 59 bpm
